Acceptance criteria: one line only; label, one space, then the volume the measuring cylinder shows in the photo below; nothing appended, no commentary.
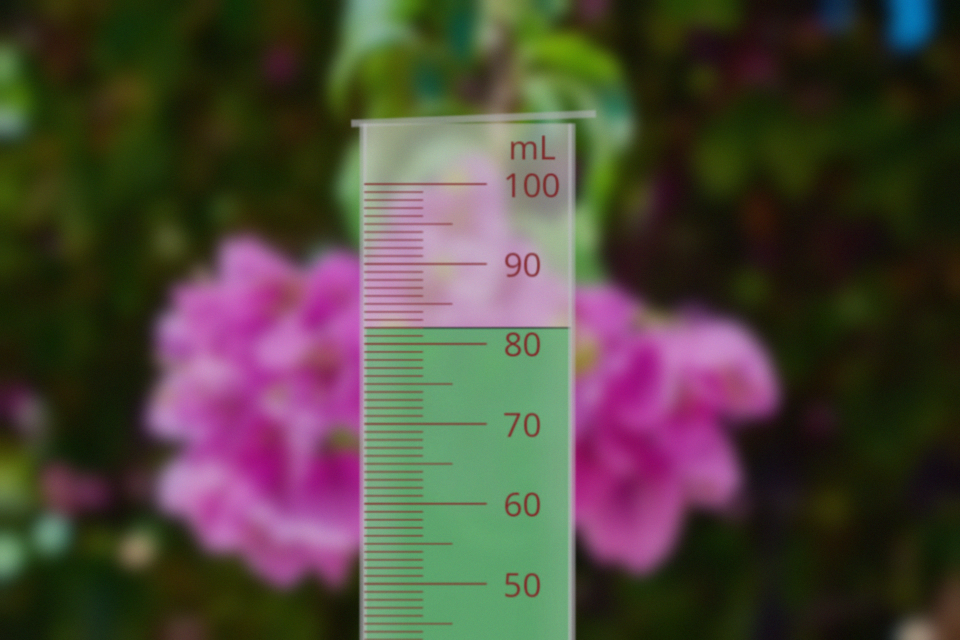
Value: 82 mL
